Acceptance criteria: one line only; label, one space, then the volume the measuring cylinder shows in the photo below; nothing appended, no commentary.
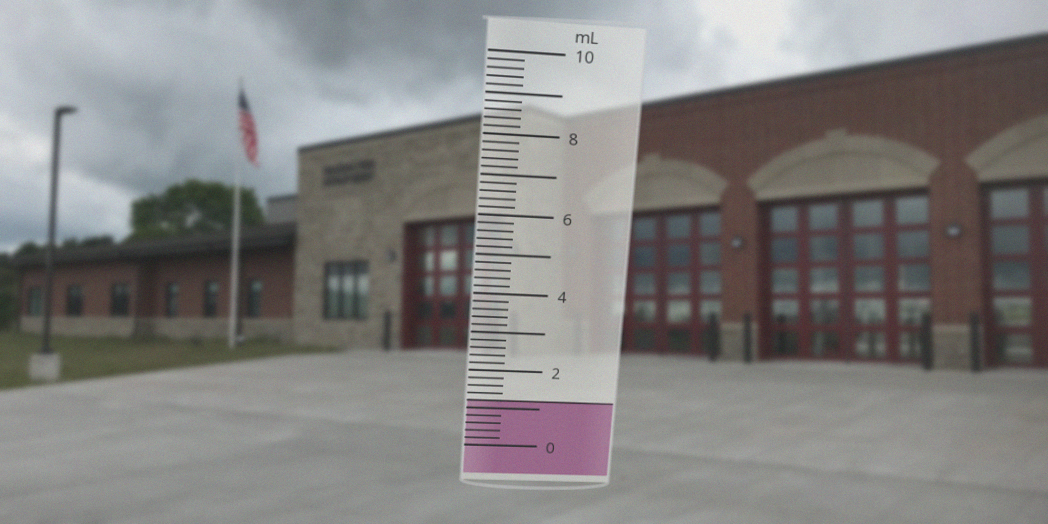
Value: 1.2 mL
